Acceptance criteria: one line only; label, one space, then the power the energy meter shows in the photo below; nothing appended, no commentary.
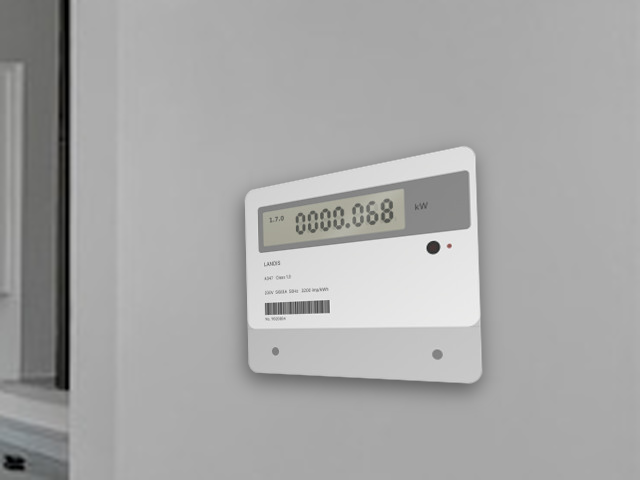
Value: 0.068 kW
